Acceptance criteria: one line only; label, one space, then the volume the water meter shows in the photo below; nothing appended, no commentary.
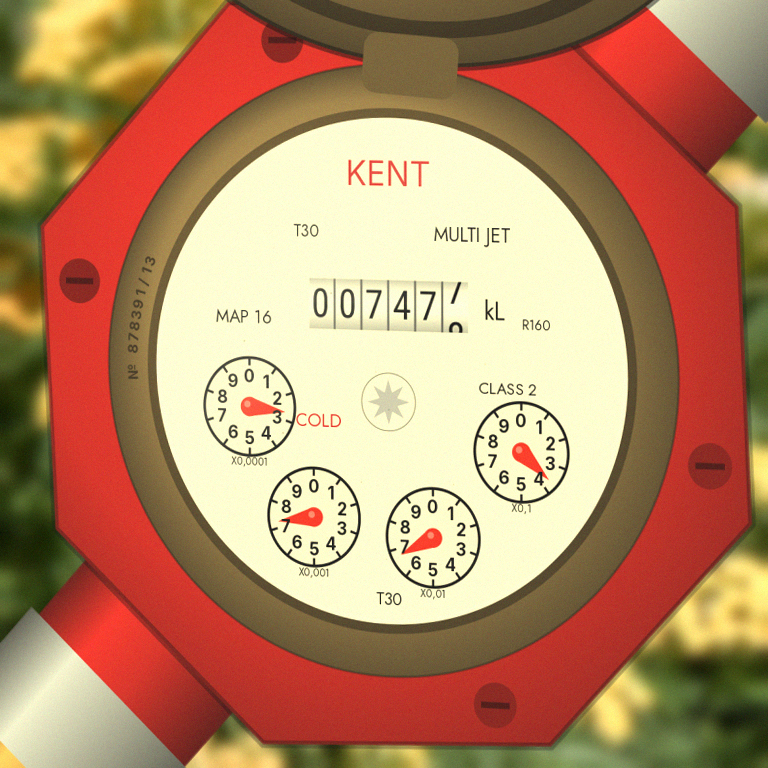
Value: 7477.3672 kL
